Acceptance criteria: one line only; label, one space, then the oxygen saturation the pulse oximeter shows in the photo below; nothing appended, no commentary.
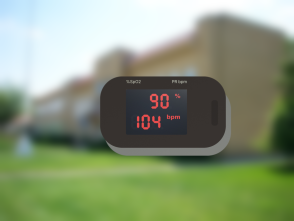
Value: 90 %
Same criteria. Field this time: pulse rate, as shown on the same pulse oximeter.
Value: 104 bpm
